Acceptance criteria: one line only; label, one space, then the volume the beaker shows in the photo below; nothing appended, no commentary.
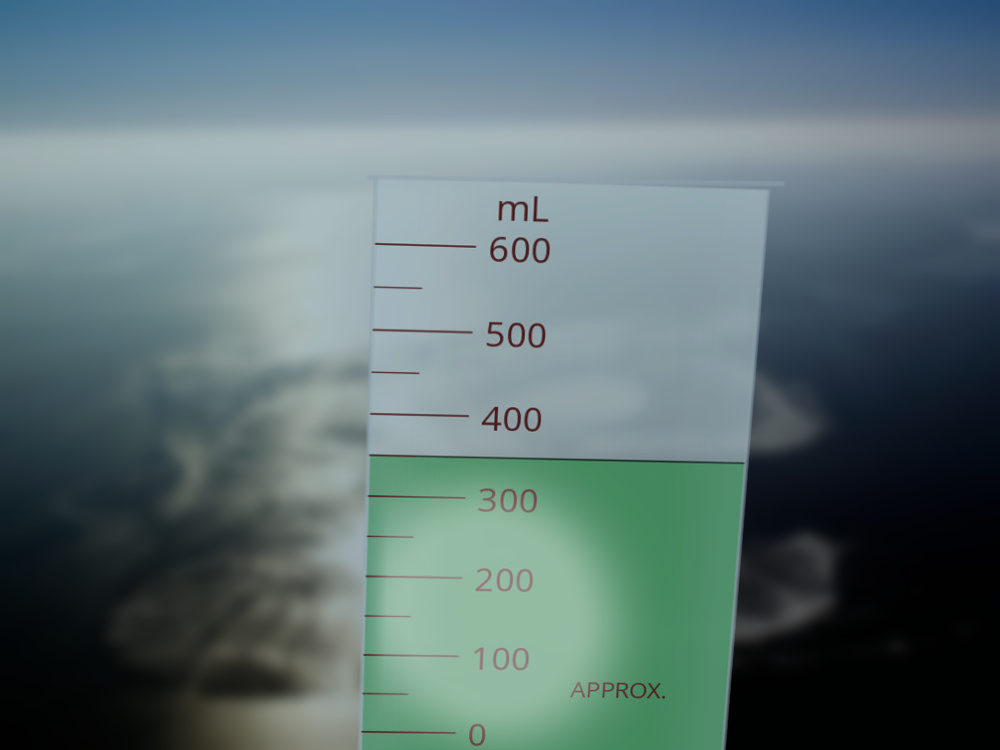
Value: 350 mL
